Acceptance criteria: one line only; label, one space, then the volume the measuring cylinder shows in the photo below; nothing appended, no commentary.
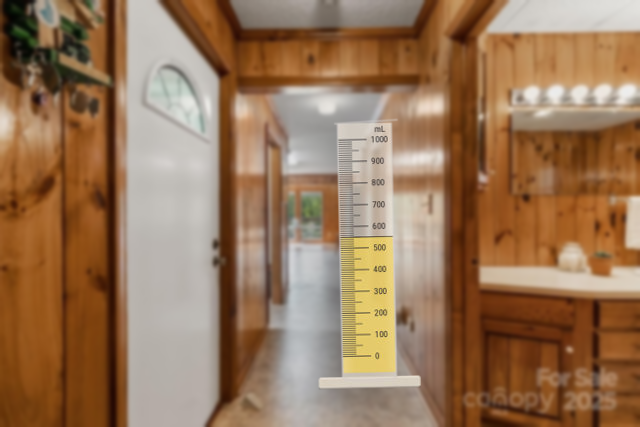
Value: 550 mL
